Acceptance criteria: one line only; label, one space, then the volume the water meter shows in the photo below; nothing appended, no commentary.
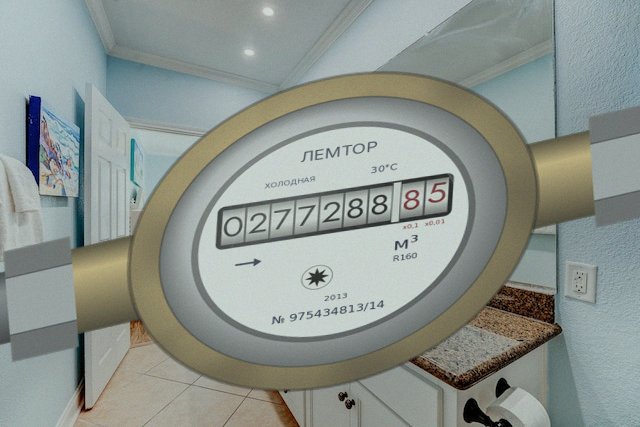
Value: 277288.85 m³
